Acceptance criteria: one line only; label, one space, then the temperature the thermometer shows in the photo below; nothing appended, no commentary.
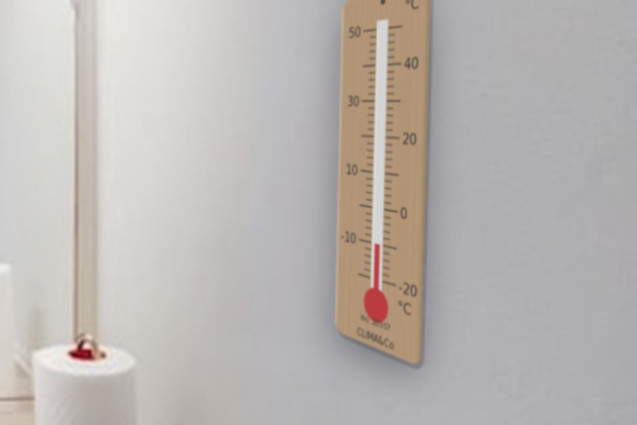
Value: -10 °C
